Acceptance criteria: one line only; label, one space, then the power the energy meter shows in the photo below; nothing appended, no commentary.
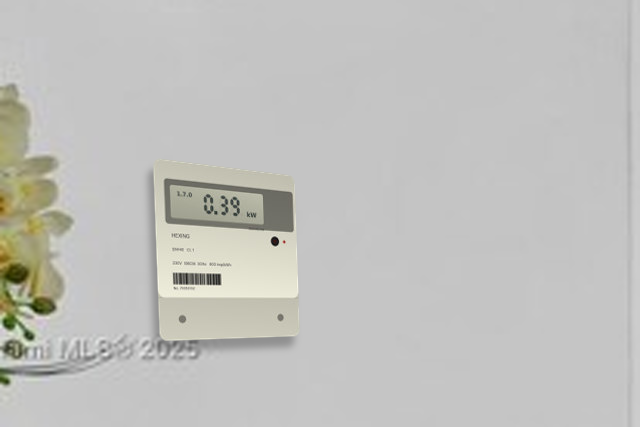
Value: 0.39 kW
